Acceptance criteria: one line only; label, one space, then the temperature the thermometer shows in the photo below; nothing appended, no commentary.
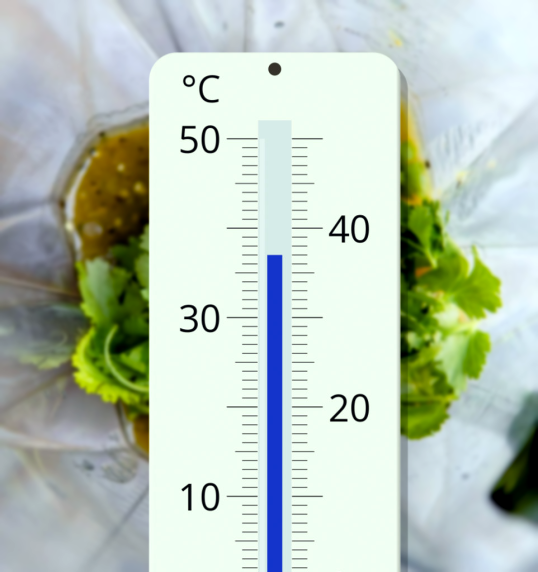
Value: 37 °C
